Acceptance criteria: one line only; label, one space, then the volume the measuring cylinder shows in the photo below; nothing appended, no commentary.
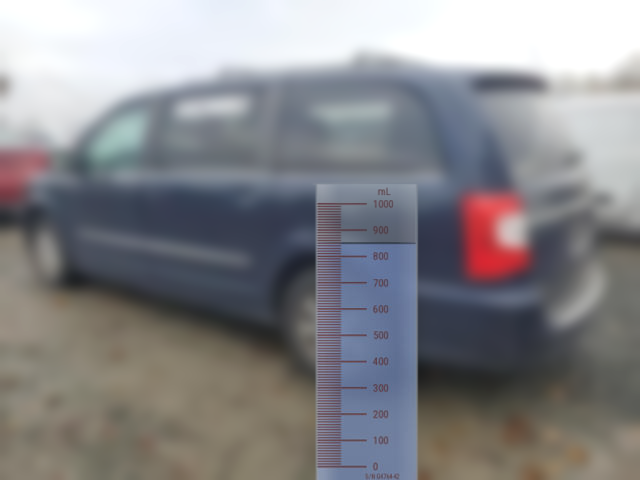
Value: 850 mL
